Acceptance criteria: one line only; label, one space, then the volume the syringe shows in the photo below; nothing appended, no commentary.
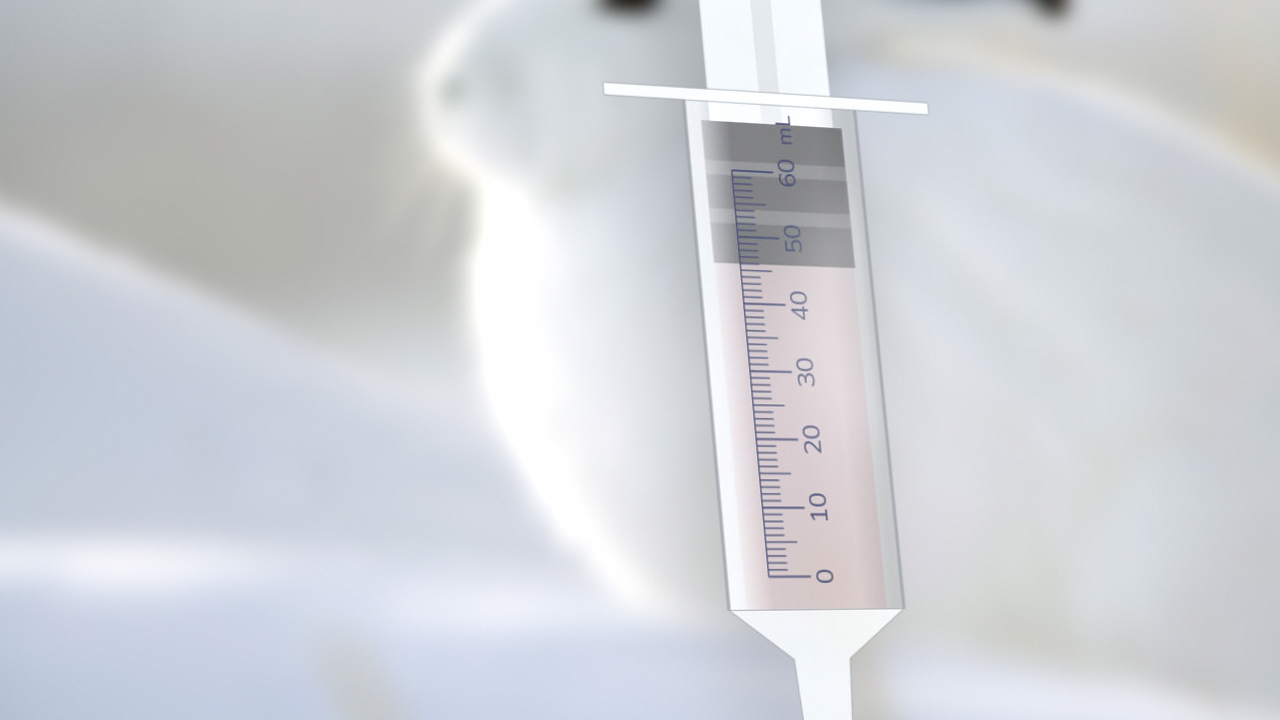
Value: 46 mL
